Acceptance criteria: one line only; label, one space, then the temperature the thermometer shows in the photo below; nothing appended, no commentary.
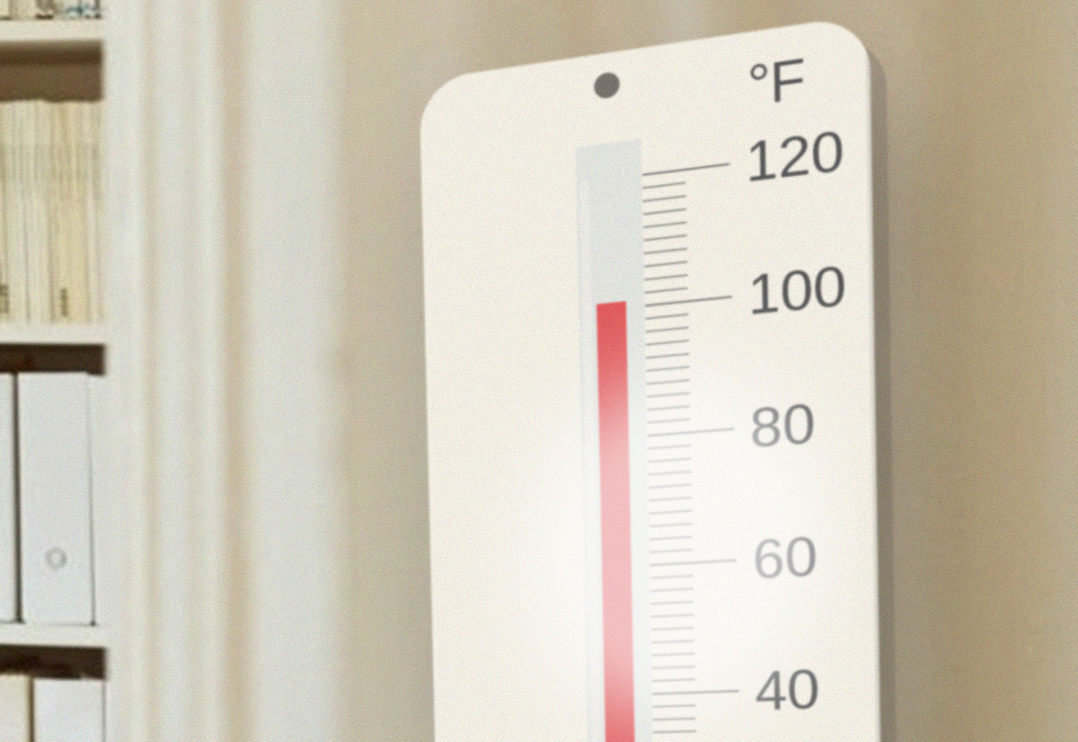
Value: 101 °F
